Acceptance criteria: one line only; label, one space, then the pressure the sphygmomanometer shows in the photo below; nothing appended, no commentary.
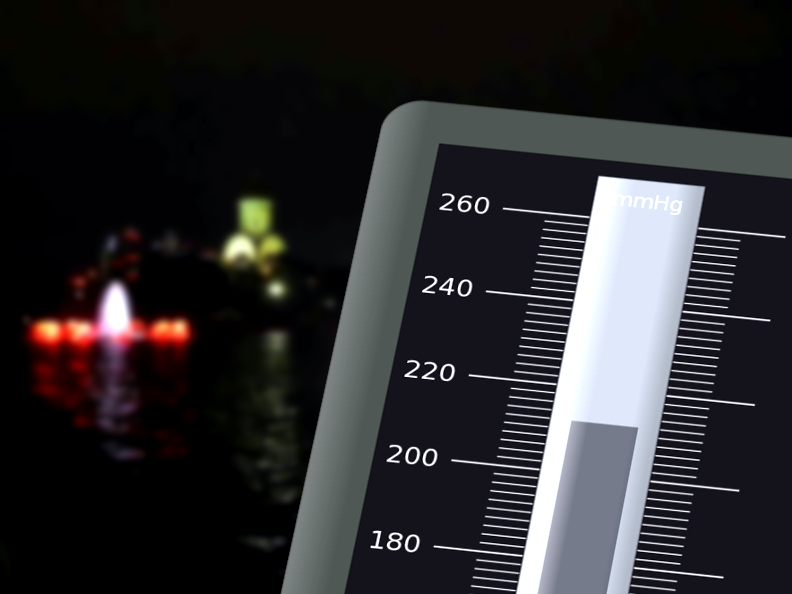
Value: 212 mmHg
